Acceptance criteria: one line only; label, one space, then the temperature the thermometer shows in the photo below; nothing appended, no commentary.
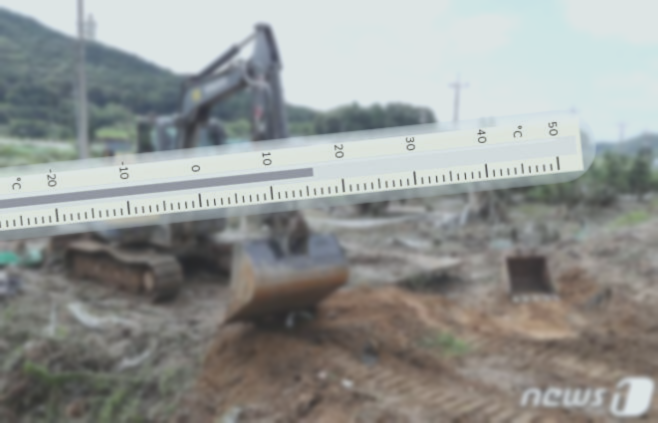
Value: 16 °C
